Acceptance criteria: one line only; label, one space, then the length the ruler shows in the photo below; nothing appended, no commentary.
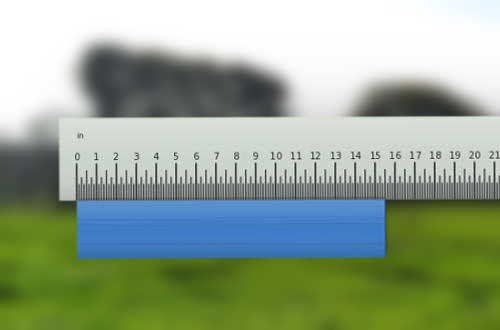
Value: 15.5 in
